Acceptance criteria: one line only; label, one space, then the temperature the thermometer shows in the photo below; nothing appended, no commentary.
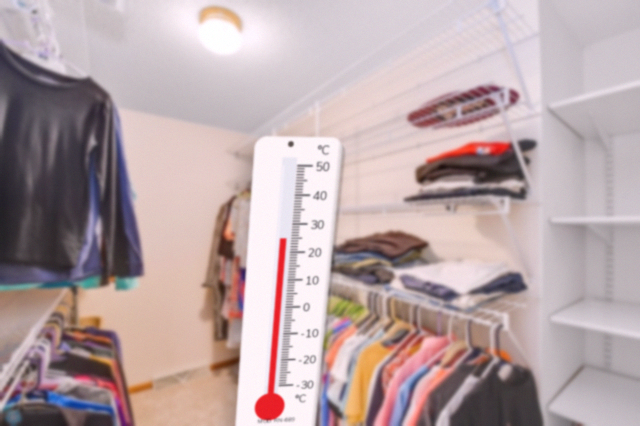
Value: 25 °C
